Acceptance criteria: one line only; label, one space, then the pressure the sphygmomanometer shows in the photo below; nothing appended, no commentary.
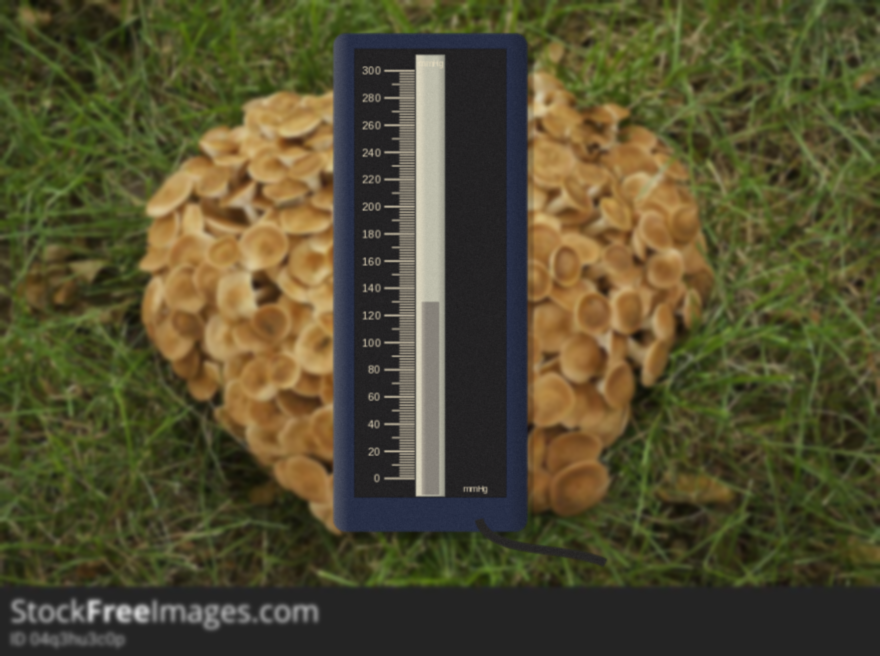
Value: 130 mmHg
